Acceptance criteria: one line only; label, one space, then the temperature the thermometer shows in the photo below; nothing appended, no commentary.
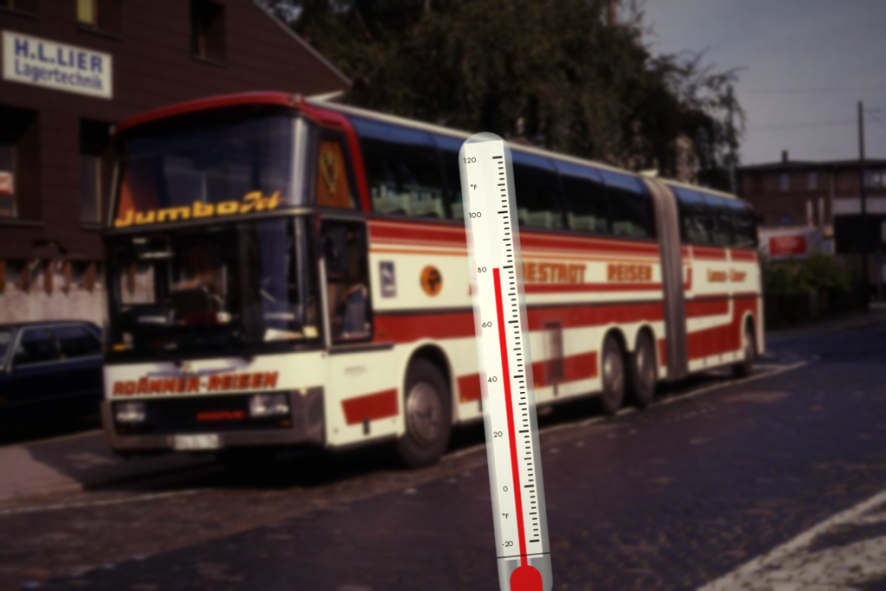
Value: 80 °F
